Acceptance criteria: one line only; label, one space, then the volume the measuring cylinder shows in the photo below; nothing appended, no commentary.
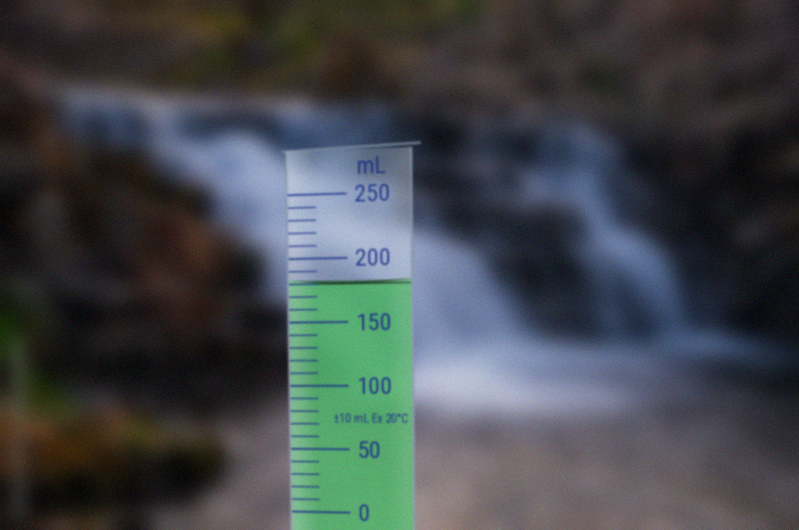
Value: 180 mL
